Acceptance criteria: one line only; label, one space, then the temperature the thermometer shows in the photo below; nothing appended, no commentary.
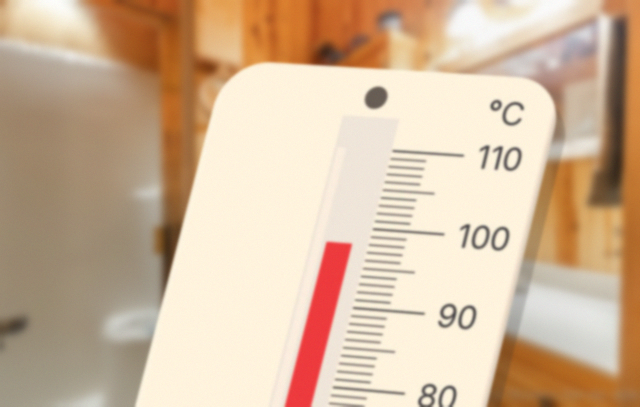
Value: 98 °C
